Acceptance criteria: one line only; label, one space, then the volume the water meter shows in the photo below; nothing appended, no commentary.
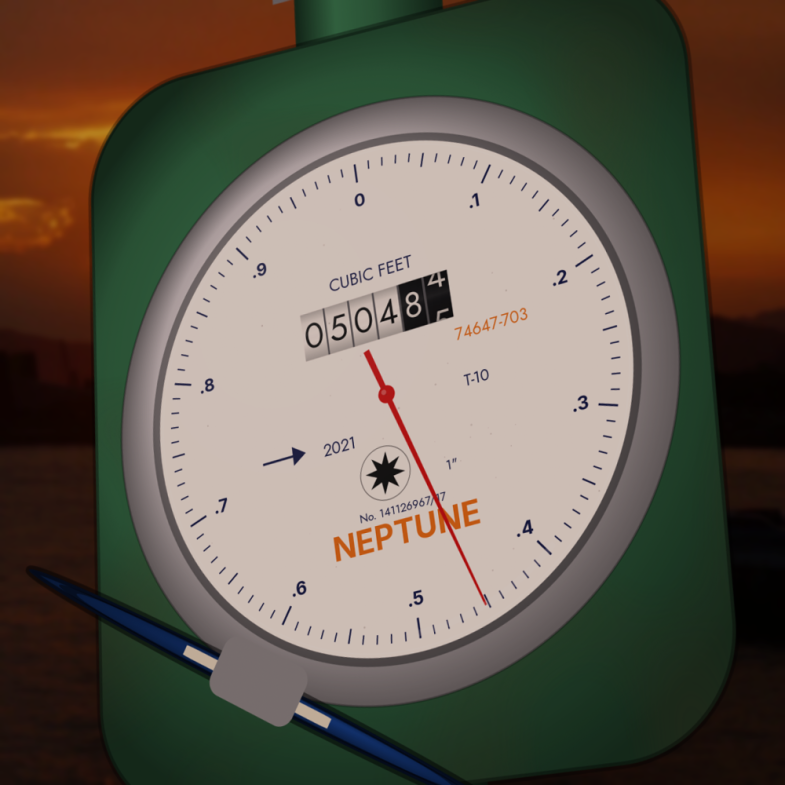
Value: 50484.45 ft³
